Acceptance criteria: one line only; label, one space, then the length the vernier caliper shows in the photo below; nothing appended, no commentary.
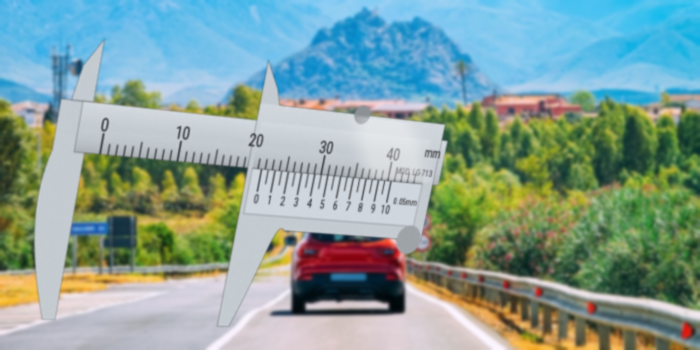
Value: 21.5 mm
